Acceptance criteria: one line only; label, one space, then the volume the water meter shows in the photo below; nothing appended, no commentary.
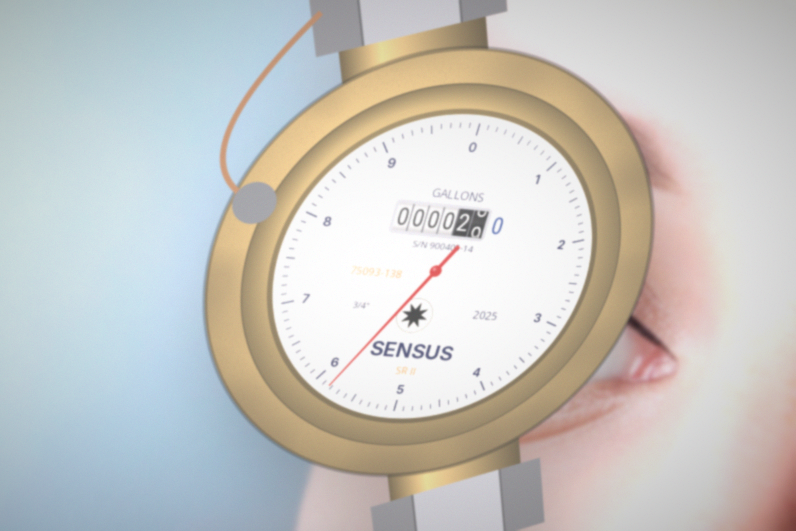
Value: 285.8 gal
